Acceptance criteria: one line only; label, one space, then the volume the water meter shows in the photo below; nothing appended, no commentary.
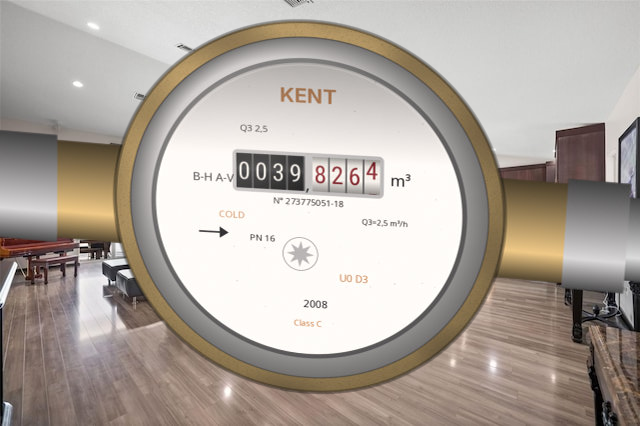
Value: 39.8264 m³
